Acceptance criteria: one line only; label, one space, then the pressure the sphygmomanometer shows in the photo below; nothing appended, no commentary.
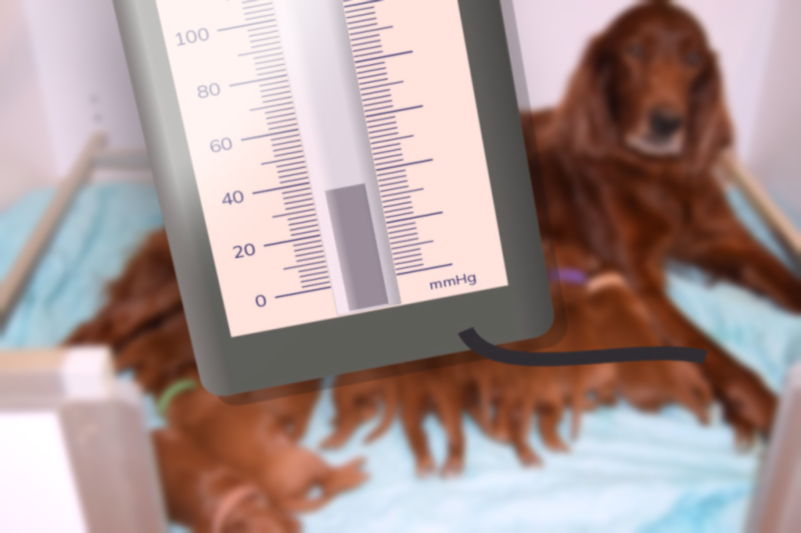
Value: 36 mmHg
